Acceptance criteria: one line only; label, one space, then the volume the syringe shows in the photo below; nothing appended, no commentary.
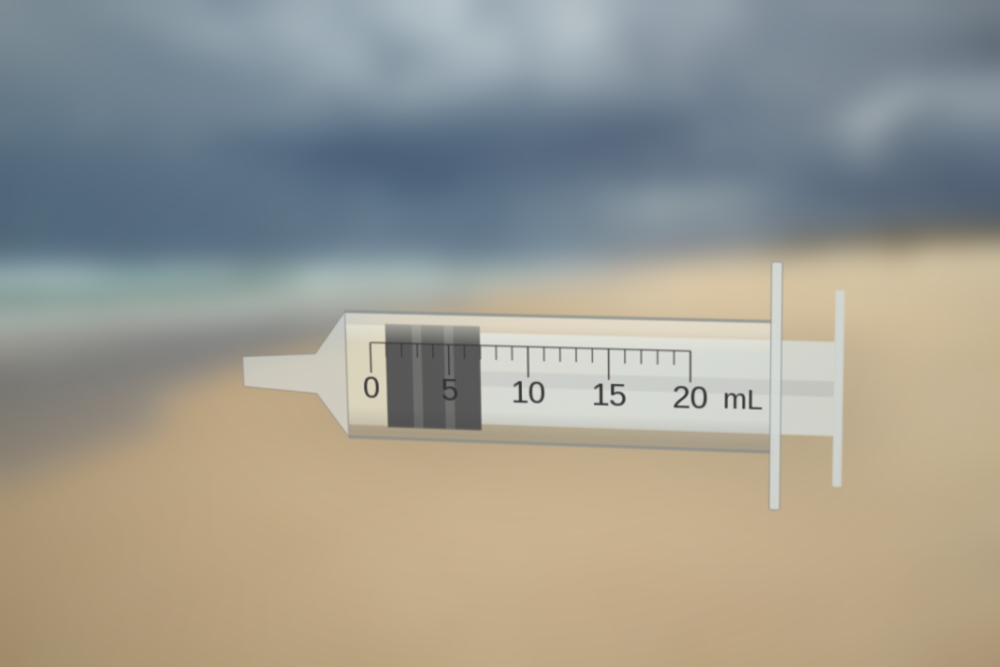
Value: 1 mL
